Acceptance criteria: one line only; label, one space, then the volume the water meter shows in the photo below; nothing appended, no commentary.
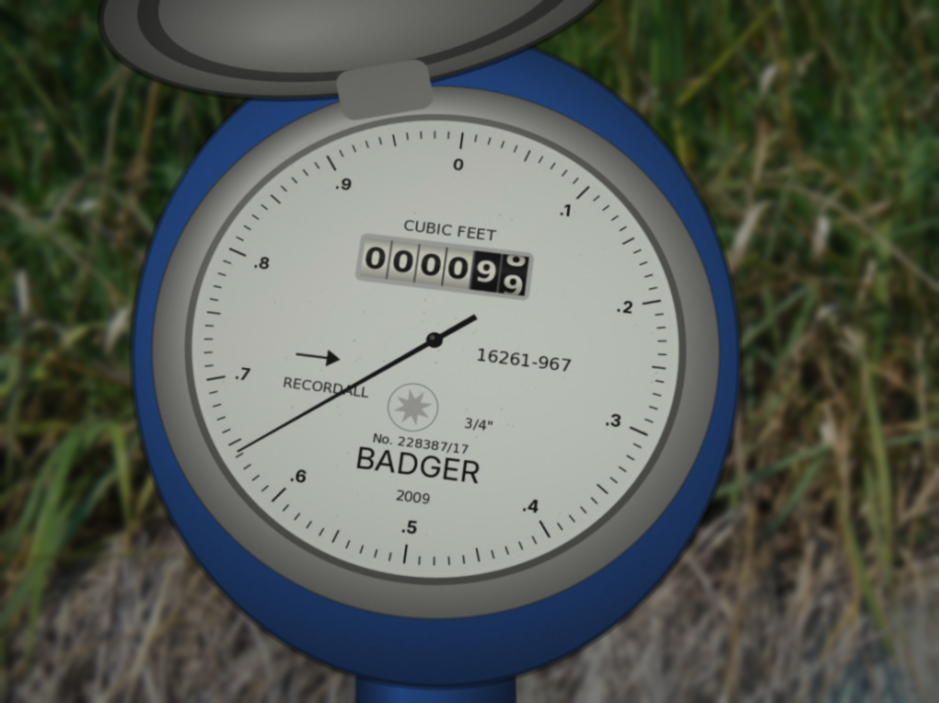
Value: 98.64 ft³
